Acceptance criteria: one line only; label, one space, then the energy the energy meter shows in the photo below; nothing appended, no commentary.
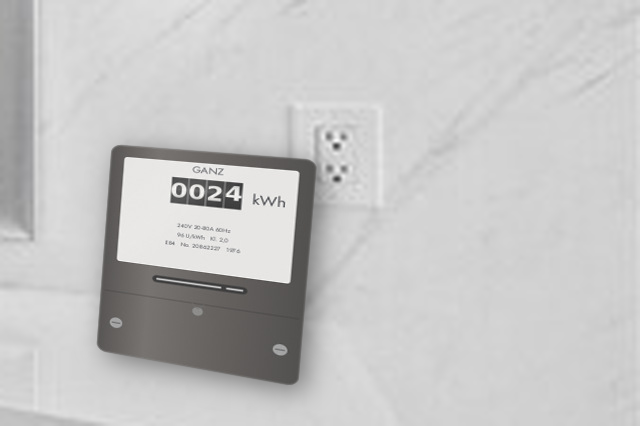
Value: 24 kWh
